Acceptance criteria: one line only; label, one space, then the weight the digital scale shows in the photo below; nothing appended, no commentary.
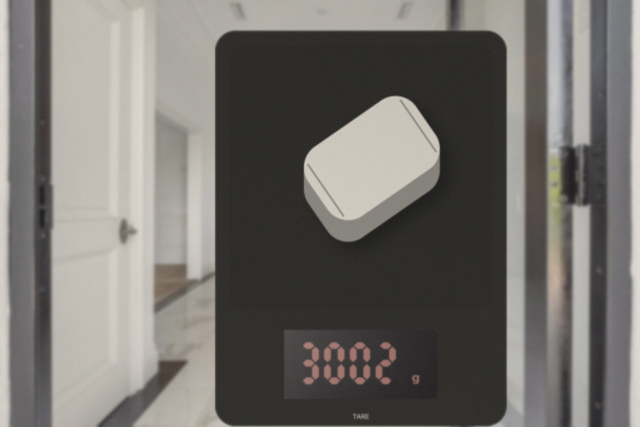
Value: 3002 g
